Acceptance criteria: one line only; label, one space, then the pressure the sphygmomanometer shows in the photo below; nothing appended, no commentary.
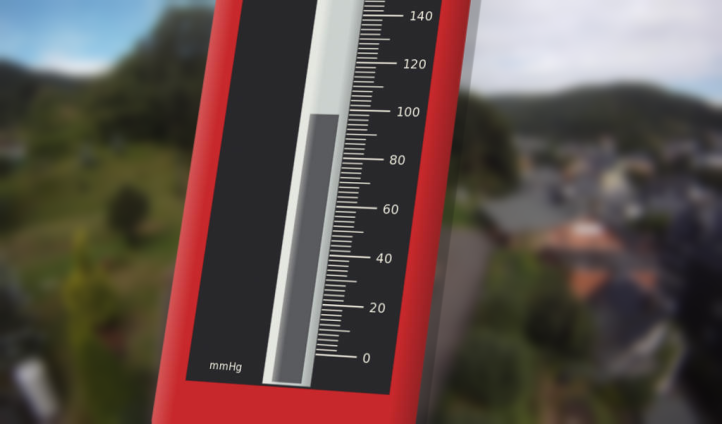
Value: 98 mmHg
